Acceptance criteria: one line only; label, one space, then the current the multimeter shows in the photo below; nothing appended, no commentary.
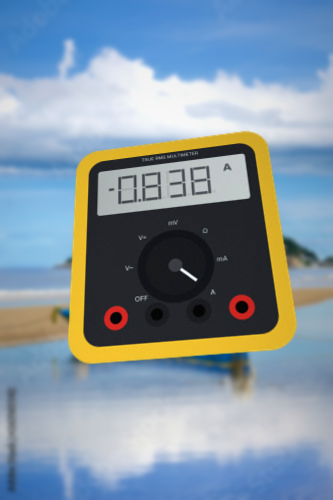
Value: -0.838 A
